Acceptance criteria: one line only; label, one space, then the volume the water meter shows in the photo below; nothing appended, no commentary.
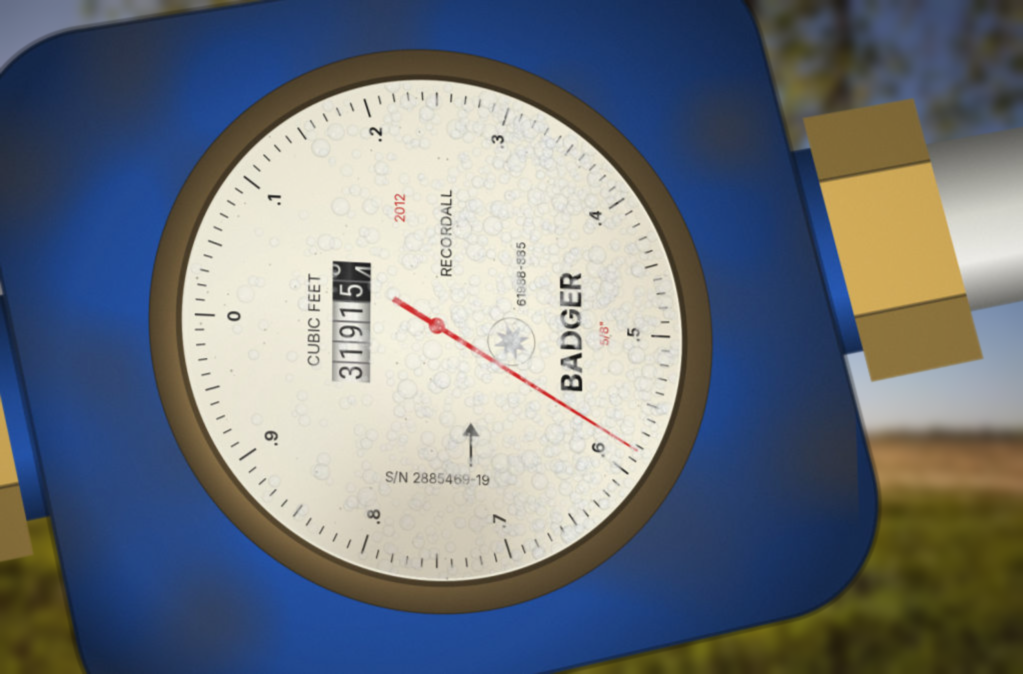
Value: 319153.58 ft³
